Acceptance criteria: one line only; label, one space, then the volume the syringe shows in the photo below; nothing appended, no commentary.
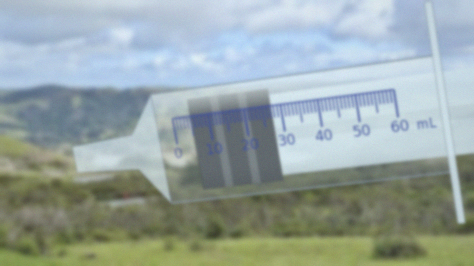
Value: 5 mL
